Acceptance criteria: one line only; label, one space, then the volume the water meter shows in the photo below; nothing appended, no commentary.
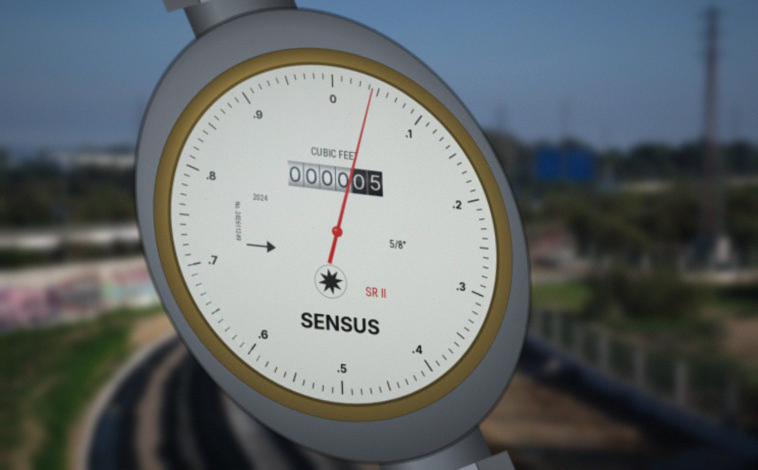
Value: 5.04 ft³
